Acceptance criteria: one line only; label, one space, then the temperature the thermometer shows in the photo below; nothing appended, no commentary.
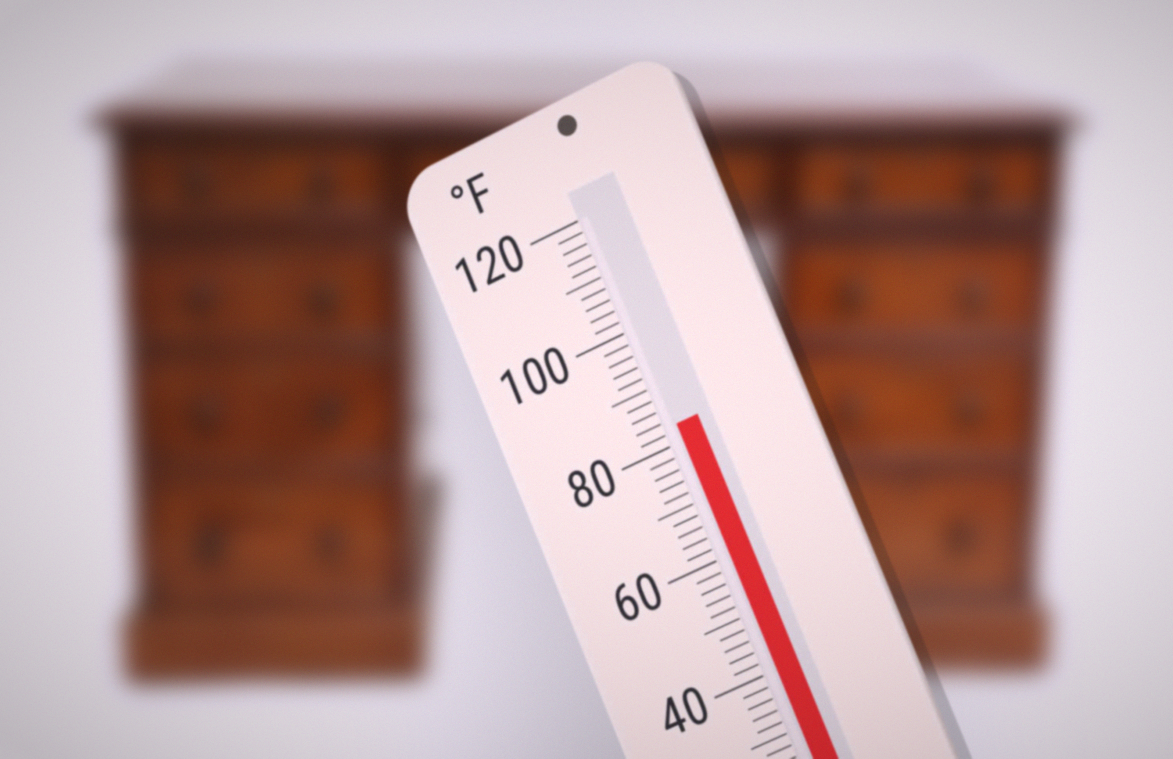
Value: 83 °F
